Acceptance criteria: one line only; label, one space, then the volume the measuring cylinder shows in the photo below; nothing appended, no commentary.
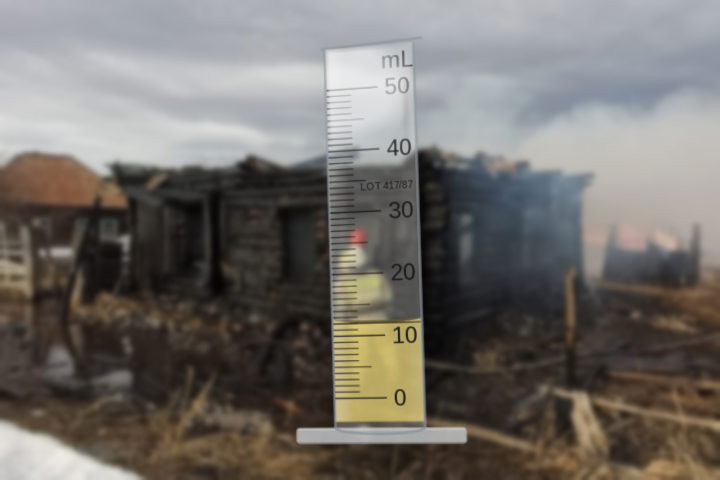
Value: 12 mL
